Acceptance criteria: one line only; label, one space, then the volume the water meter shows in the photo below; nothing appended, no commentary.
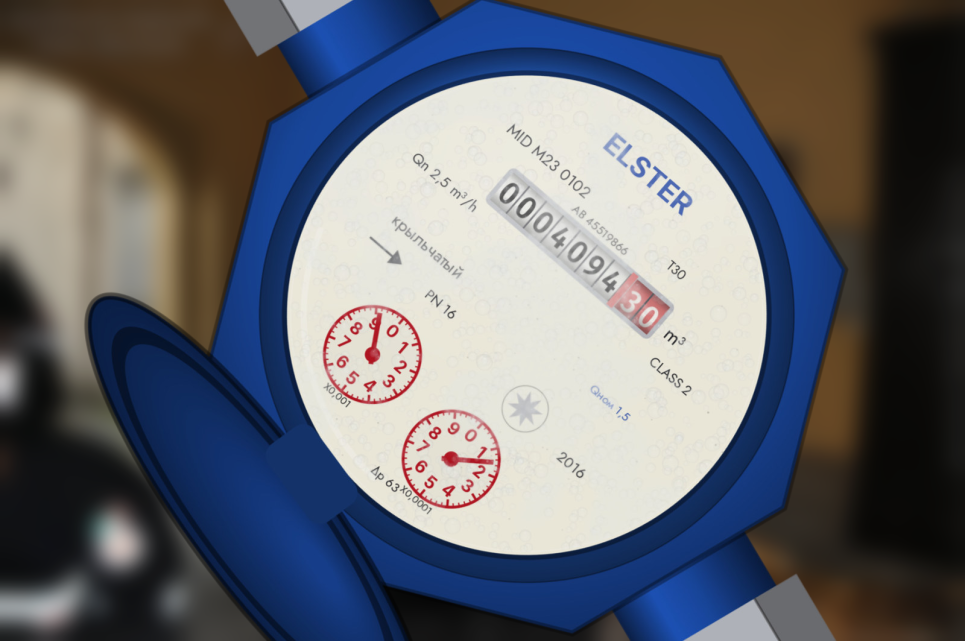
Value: 4094.2991 m³
